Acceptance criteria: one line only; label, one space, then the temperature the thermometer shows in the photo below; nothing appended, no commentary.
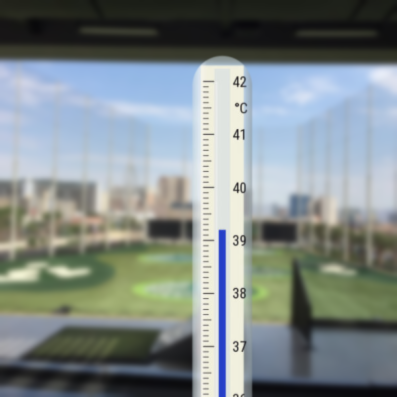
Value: 39.2 °C
